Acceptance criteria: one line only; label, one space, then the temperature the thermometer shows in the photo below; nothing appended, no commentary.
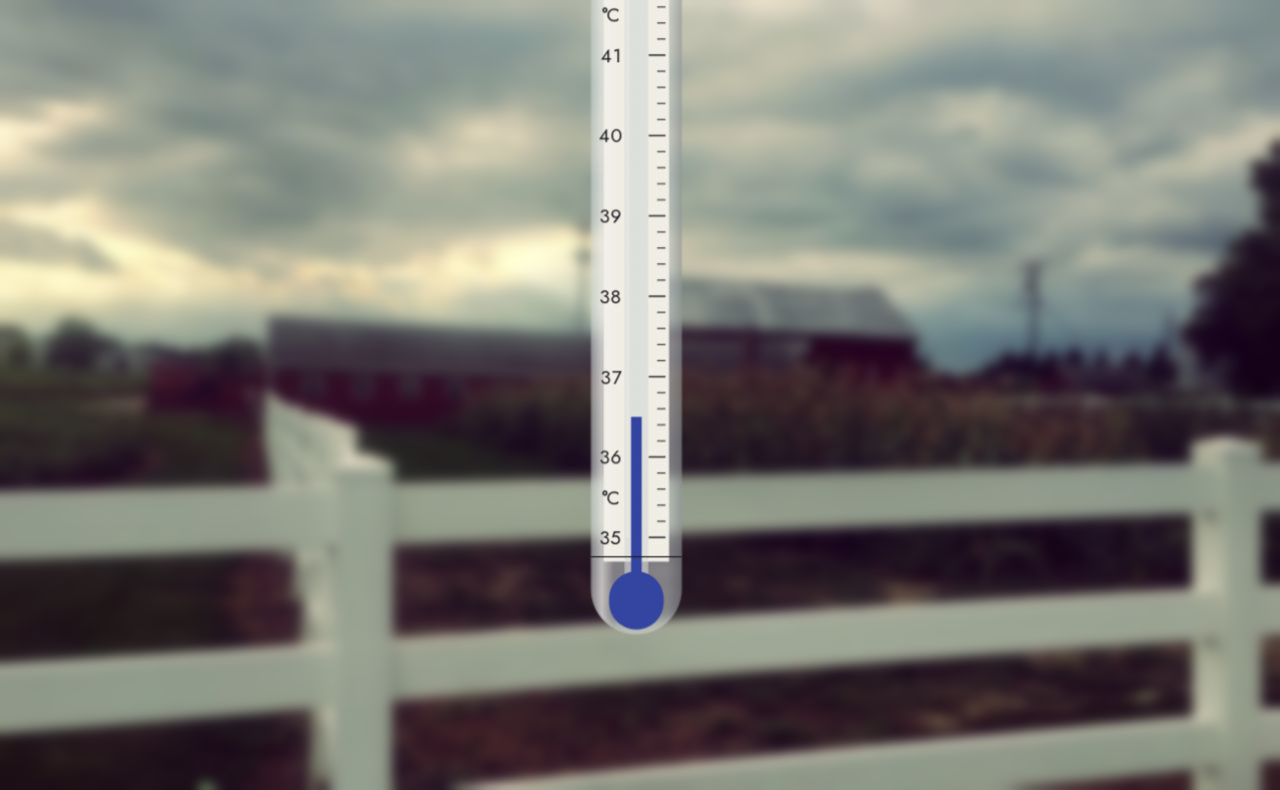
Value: 36.5 °C
